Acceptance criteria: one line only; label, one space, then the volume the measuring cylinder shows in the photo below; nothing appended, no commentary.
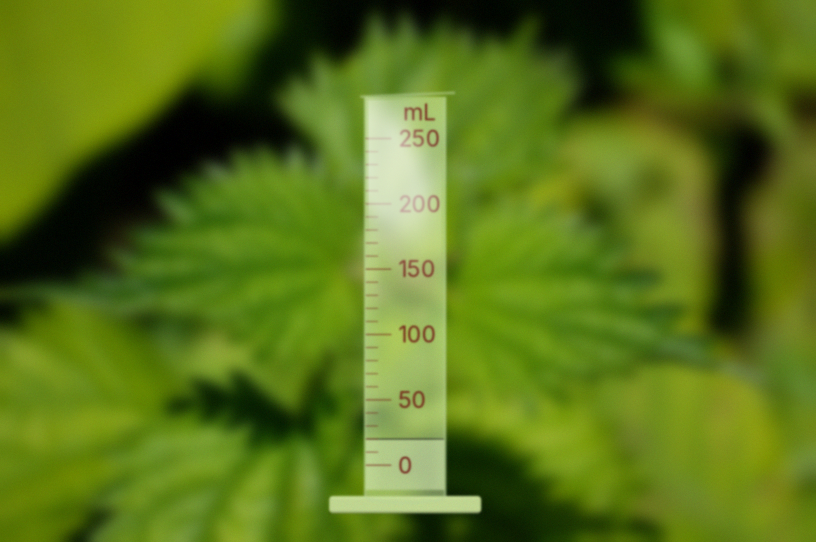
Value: 20 mL
